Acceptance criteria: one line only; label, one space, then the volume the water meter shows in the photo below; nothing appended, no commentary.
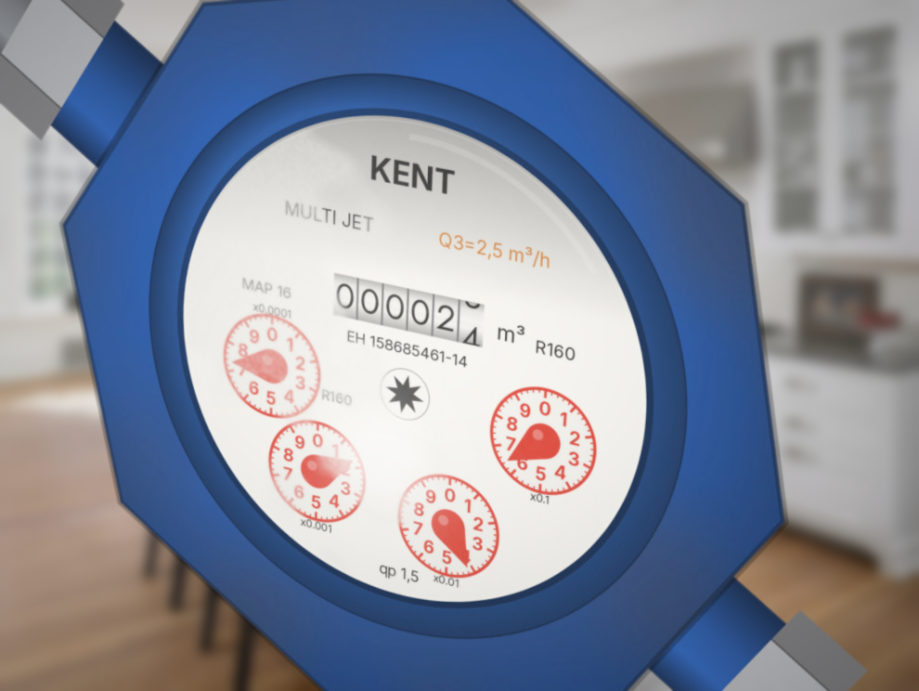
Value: 23.6417 m³
